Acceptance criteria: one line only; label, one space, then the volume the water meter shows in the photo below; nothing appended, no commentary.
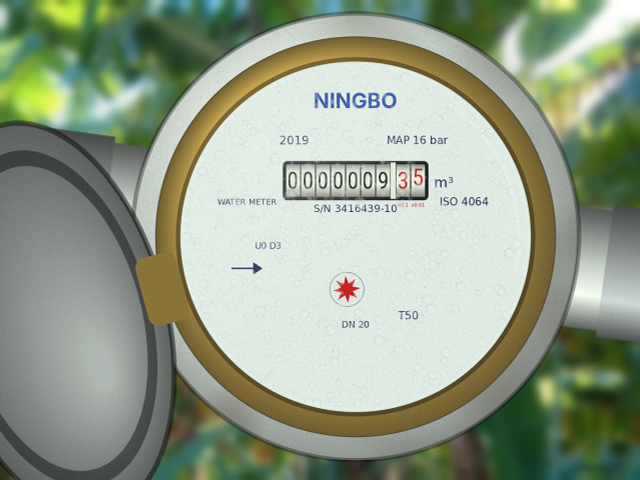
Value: 9.35 m³
